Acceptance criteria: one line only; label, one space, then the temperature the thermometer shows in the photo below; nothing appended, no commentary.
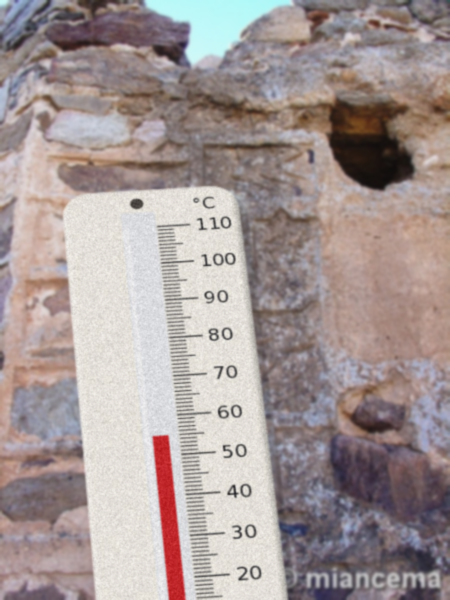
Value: 55 °C
